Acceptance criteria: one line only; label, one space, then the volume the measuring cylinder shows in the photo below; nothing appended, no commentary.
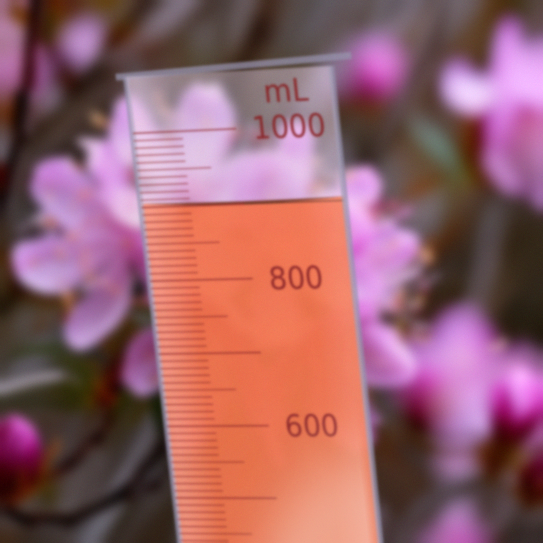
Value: 900 mL
